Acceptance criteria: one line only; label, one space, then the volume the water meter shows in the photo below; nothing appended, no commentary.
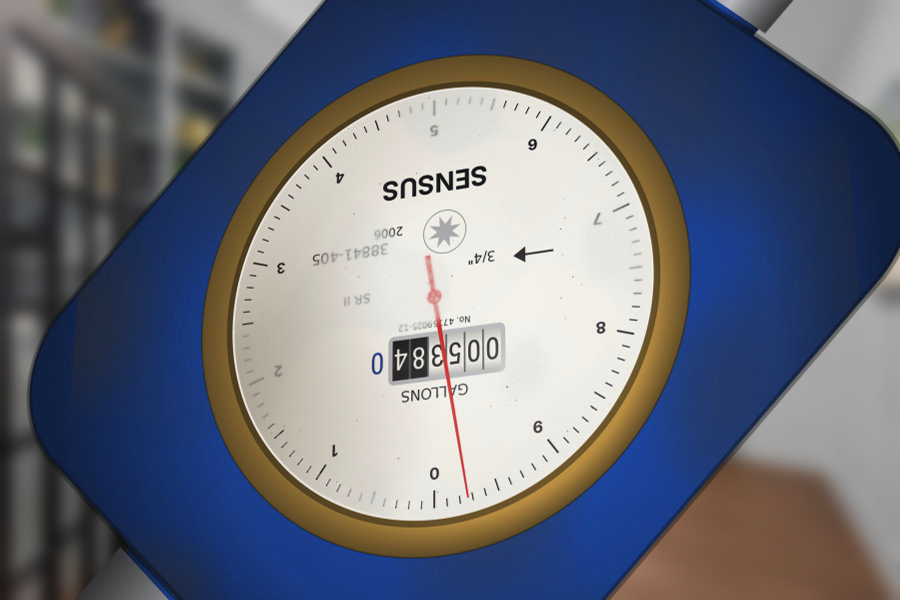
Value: 53839.7 gal
